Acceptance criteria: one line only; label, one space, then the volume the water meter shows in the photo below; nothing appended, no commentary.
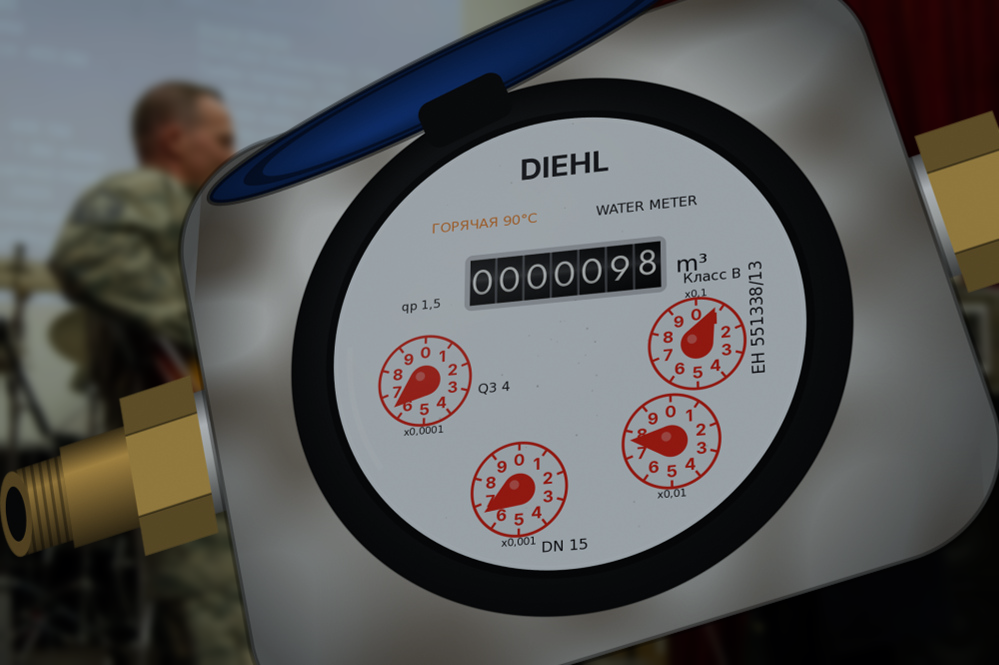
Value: 98.0766 m³
